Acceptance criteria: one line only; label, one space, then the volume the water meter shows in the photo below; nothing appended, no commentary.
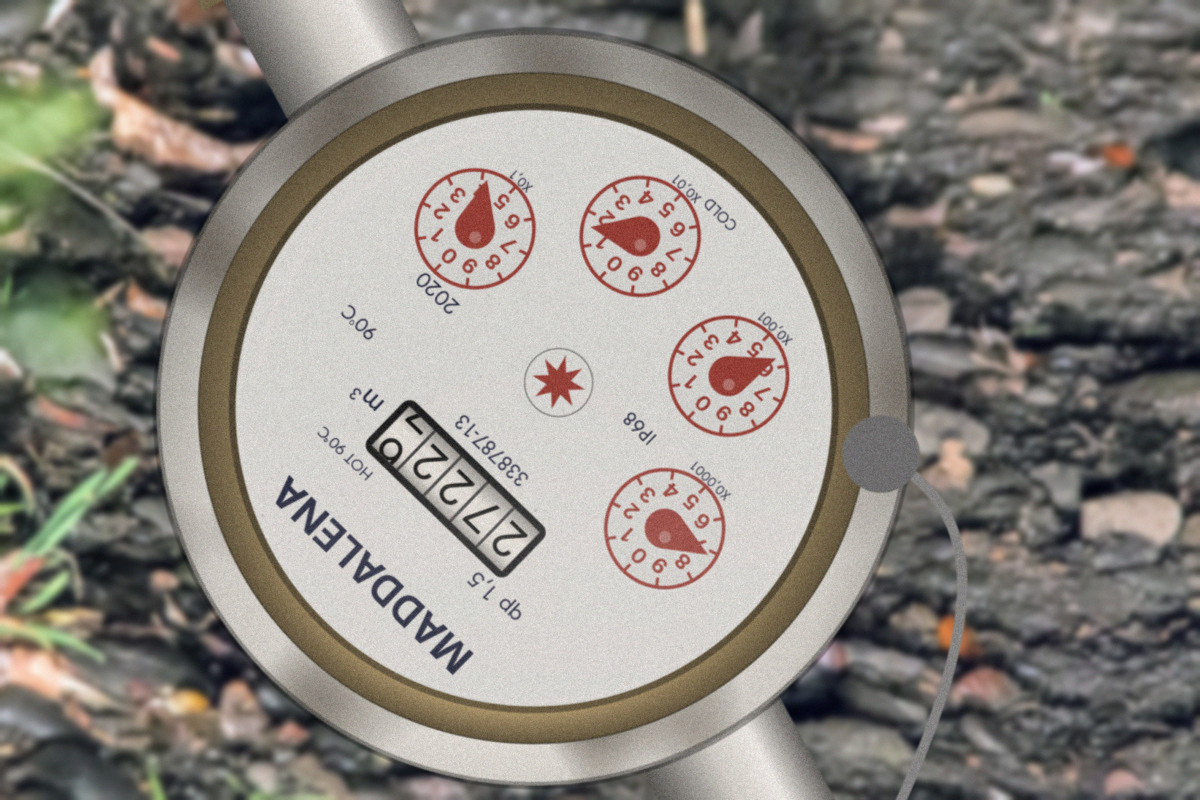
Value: 27226.4157 m³
